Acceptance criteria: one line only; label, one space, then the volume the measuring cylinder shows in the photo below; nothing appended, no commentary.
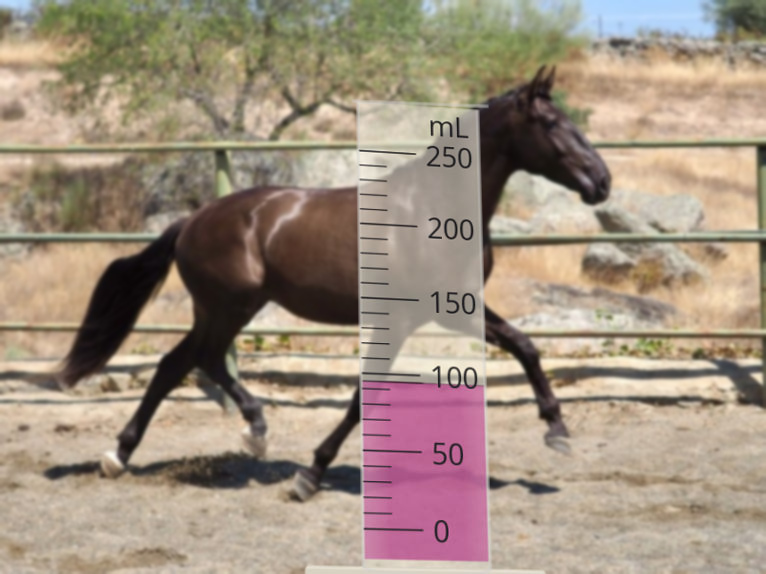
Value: 95 mL
